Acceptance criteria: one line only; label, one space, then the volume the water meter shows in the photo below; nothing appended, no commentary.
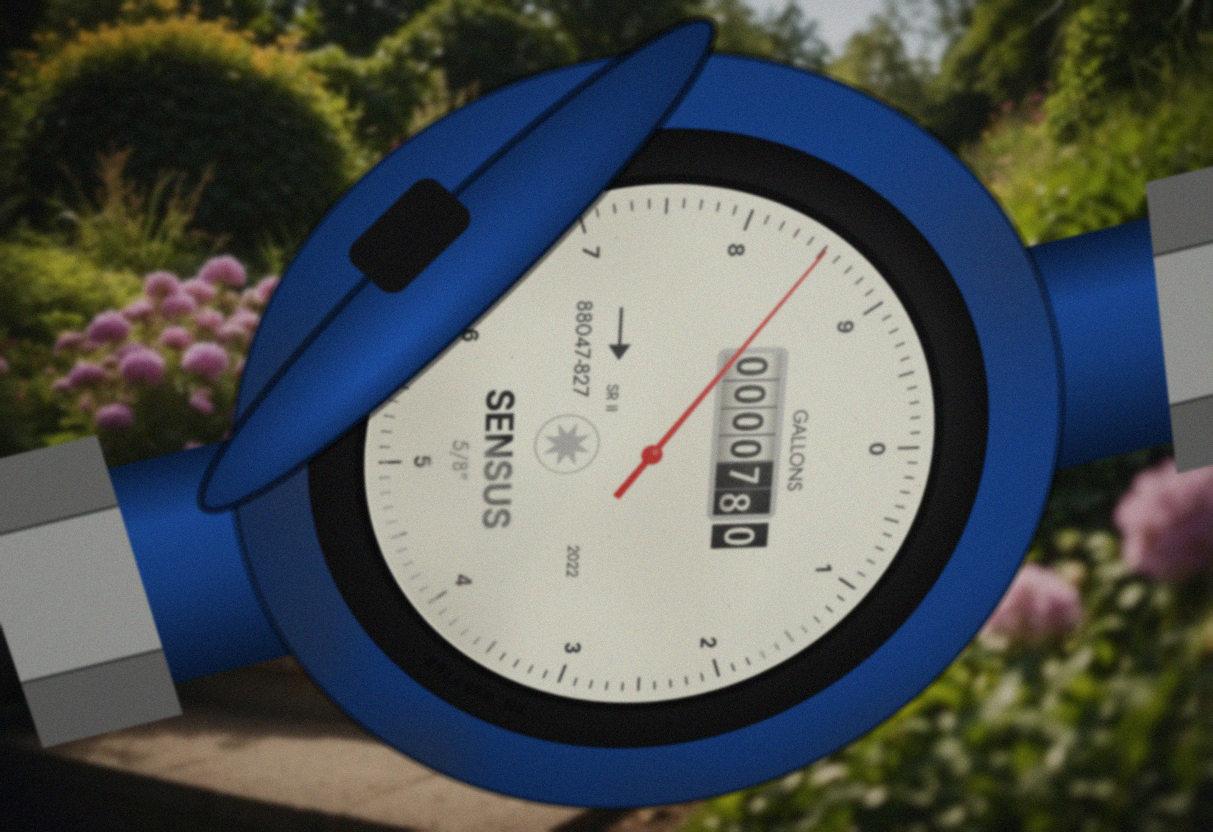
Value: 778.5 gal
